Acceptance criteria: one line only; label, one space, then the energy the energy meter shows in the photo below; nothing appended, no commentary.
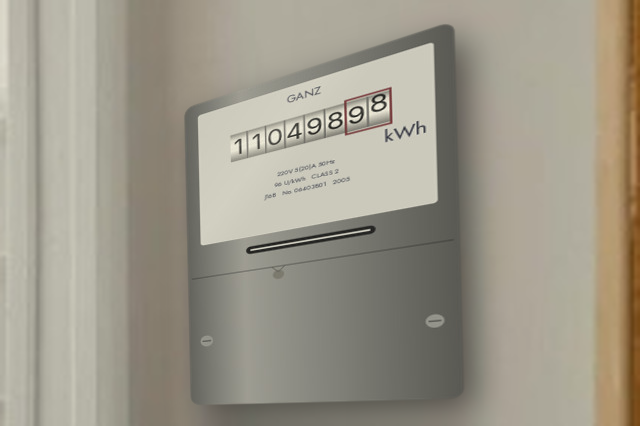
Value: 110498.98 kWh
